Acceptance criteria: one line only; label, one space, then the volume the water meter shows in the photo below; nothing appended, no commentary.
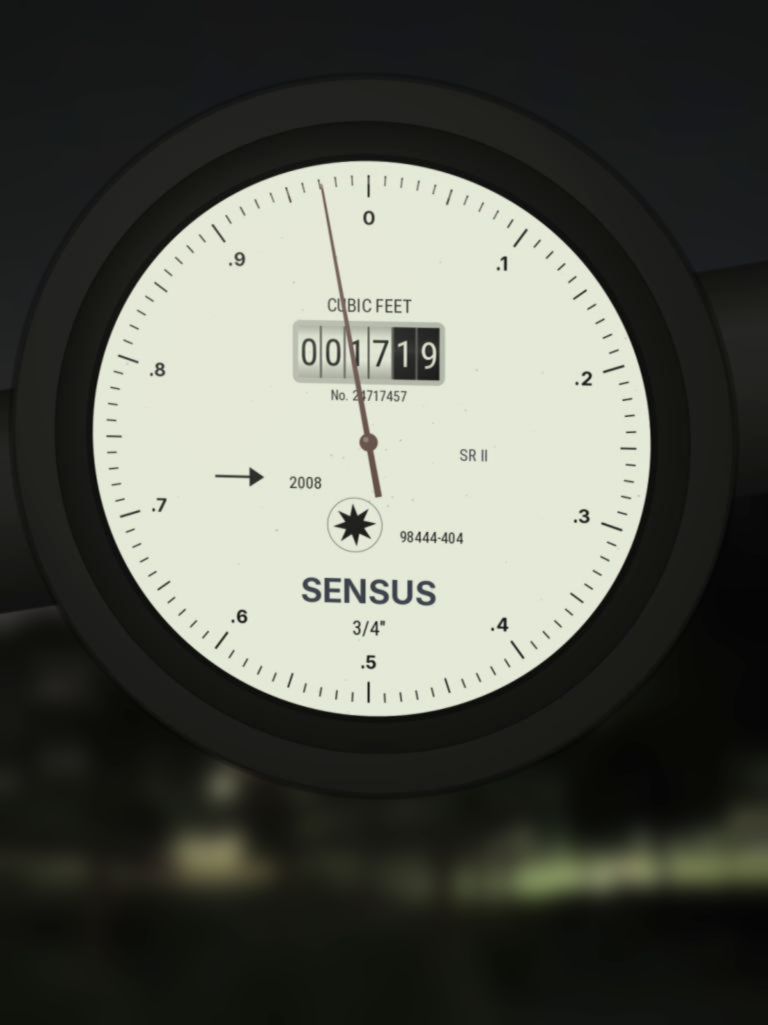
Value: 1718.97 ft³
